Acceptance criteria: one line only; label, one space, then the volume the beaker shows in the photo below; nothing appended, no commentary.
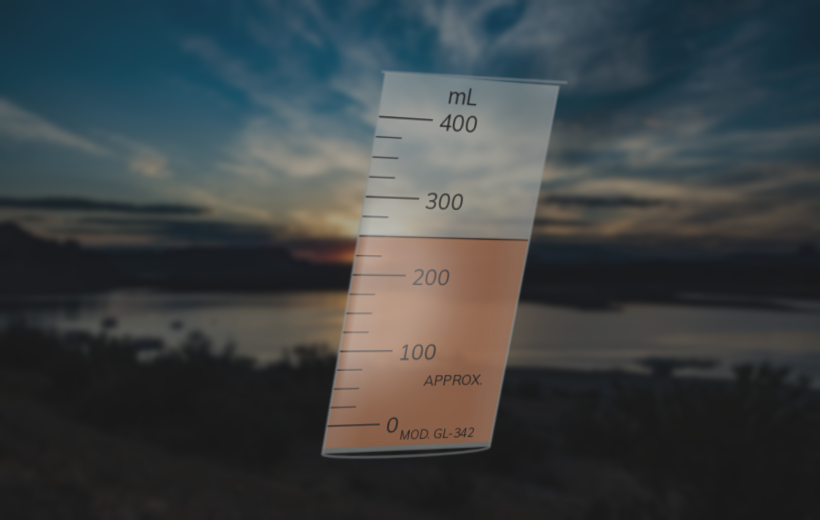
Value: 250 mL
